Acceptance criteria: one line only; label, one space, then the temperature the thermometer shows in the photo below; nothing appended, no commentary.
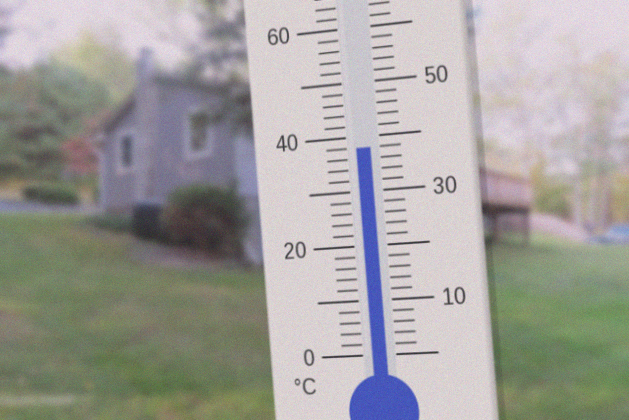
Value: 38 °C
